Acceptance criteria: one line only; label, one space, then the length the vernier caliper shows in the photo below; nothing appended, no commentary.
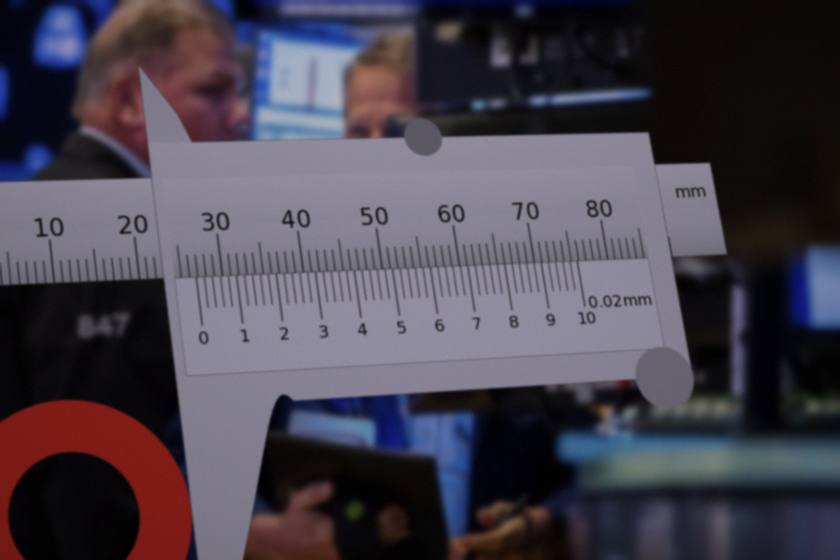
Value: 26.8 mm
